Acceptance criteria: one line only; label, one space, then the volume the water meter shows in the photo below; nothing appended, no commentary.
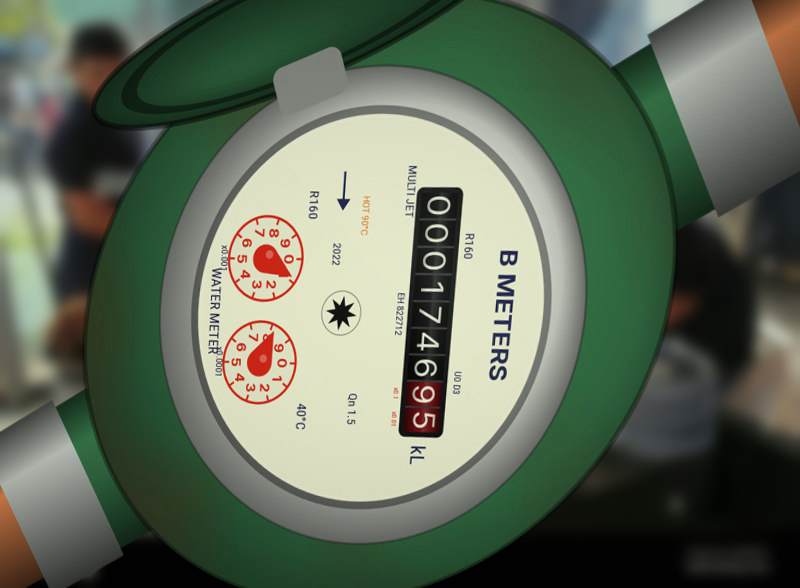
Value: 1746.9508 kL
